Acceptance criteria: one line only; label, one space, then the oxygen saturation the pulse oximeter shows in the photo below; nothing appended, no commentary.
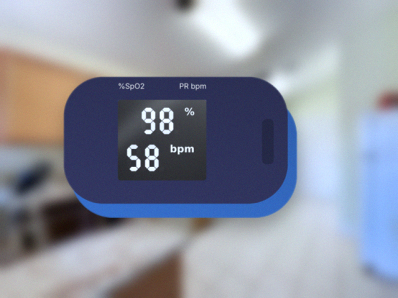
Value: 98 %
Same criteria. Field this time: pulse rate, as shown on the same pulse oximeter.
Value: 58 bpm
